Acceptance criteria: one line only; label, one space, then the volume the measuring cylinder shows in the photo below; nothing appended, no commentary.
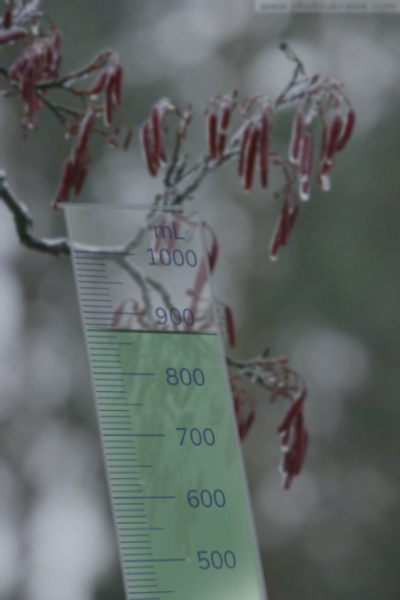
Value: 870 mL
